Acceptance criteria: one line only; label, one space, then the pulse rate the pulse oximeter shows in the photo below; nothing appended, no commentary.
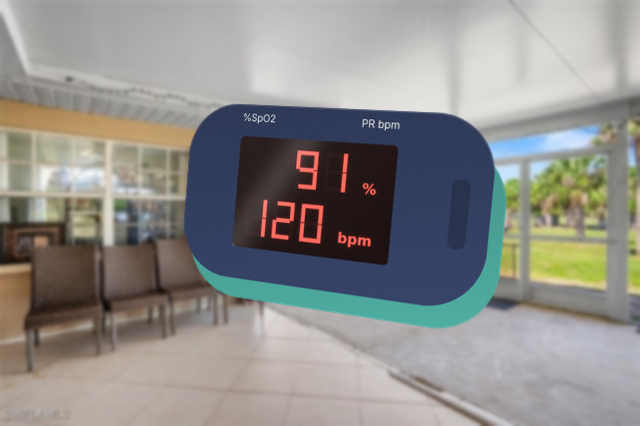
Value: 120 bpm
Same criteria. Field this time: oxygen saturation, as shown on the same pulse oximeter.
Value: 91 %
